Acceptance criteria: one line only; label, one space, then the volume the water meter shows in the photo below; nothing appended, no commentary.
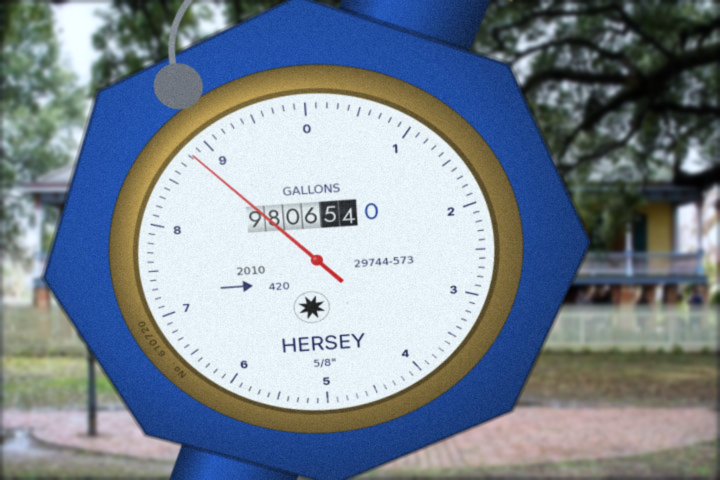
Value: 9806538.8 gal
